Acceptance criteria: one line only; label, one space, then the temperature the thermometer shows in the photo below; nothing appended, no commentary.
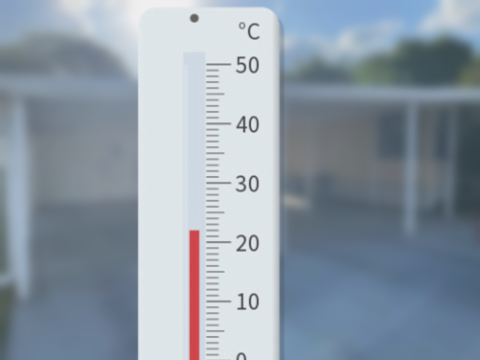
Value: 22 °C
